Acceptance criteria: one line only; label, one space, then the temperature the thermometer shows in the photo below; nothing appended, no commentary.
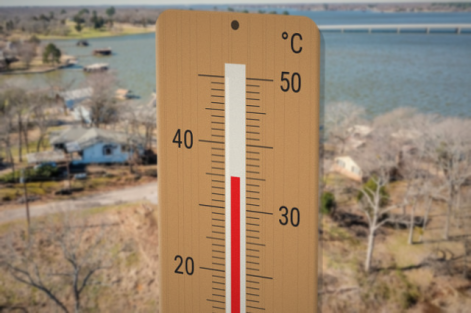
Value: 35 °C
